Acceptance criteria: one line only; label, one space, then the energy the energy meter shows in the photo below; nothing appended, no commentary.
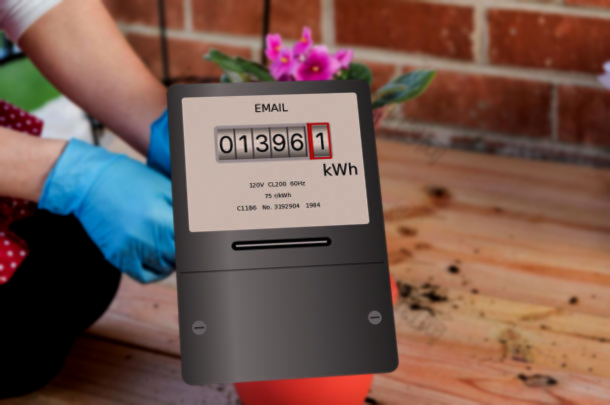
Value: 1396.1 kWh
